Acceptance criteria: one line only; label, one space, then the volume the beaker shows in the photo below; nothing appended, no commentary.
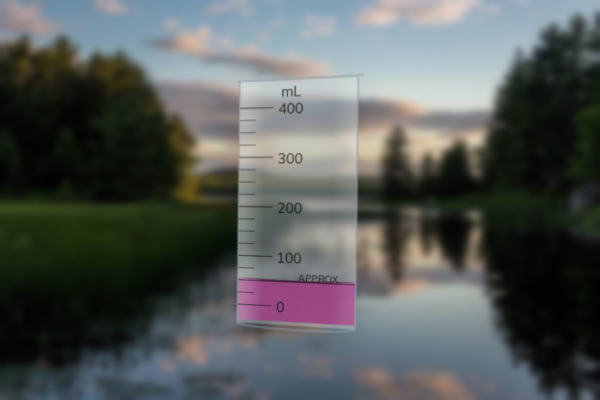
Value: 50 mL
